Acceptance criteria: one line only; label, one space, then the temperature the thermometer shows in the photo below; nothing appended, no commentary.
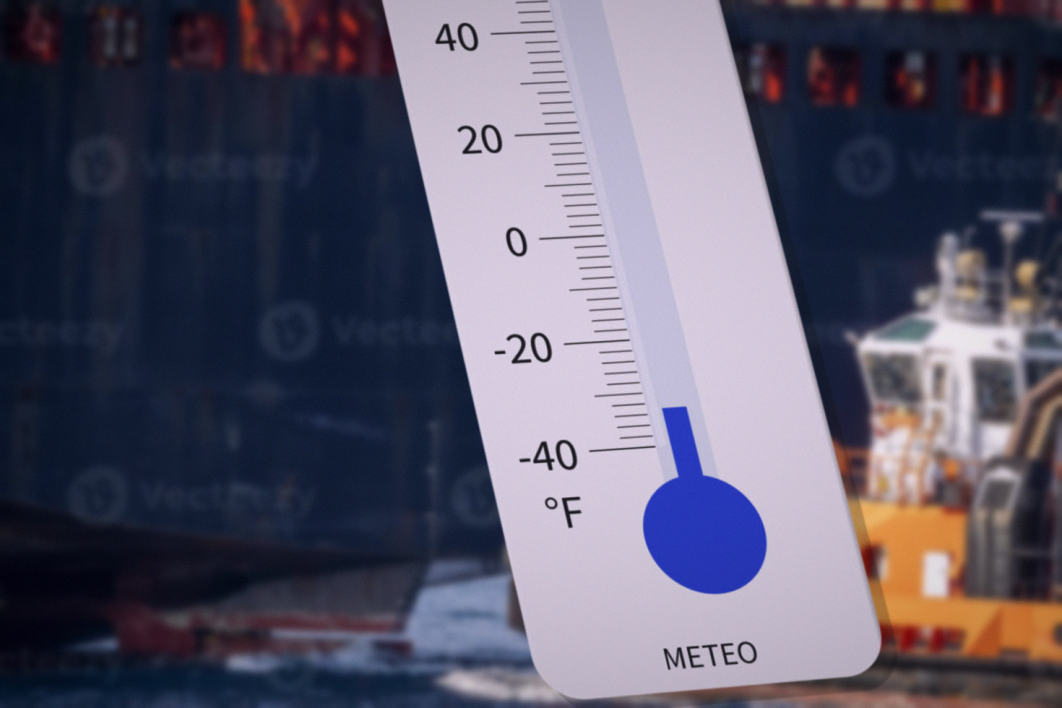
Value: -33 °F
